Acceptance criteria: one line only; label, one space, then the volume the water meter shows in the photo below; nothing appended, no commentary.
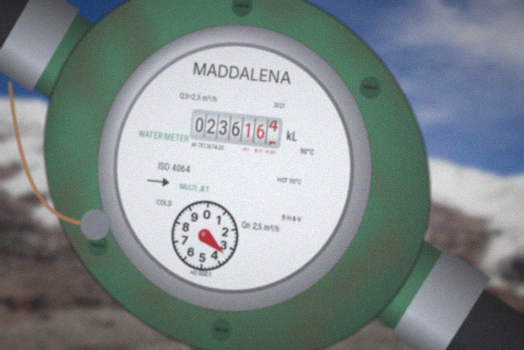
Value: 236.1643 kL
